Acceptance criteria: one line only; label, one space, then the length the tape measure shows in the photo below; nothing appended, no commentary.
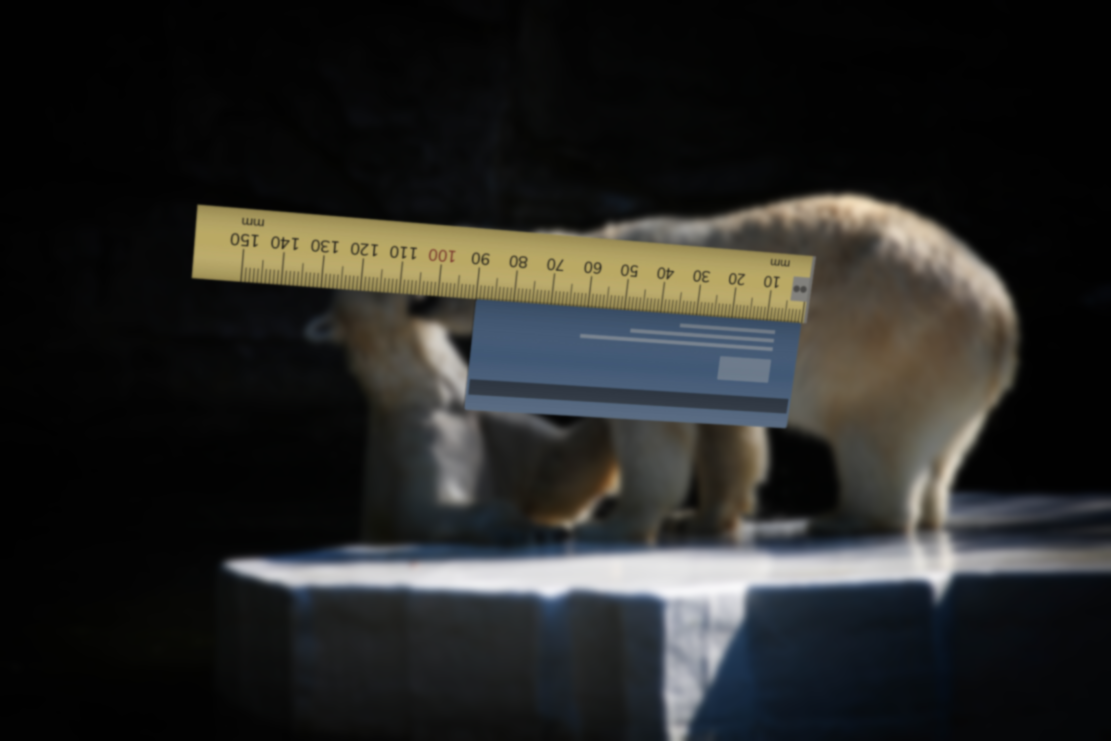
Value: 90 mm
